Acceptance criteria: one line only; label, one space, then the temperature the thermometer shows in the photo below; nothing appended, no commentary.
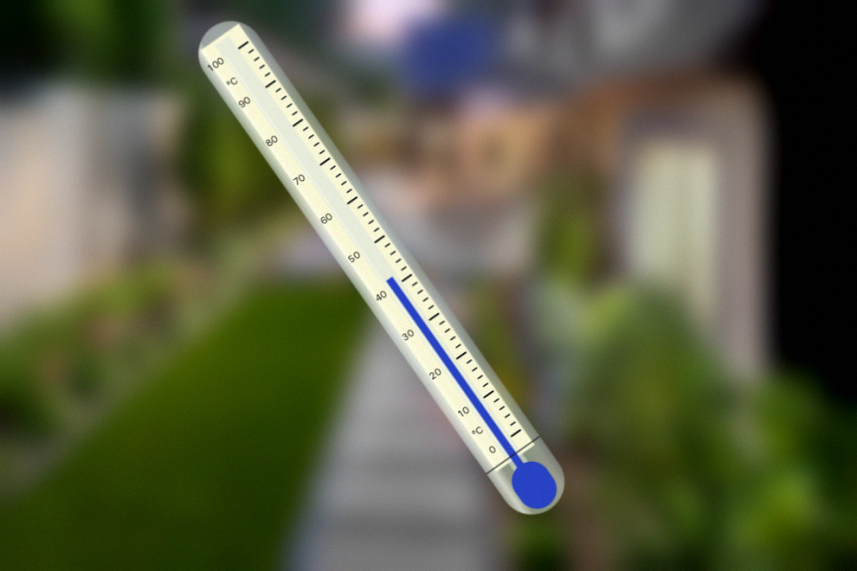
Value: 42 °C
